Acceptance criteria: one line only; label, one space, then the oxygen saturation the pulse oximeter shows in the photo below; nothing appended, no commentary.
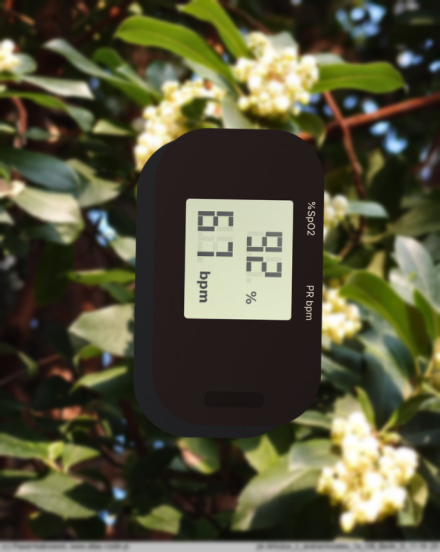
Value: 92 %
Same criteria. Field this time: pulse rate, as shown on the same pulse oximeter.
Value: 67 bpm
